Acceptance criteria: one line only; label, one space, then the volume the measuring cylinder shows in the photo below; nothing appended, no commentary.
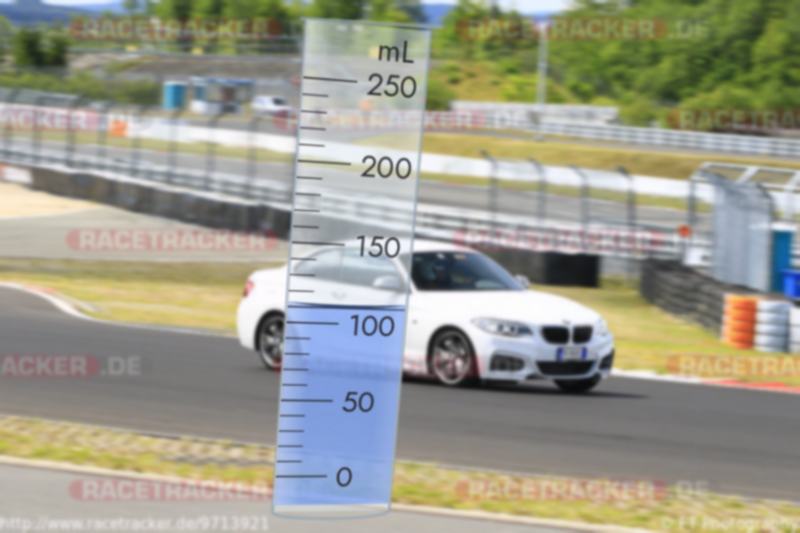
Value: 110 mL
